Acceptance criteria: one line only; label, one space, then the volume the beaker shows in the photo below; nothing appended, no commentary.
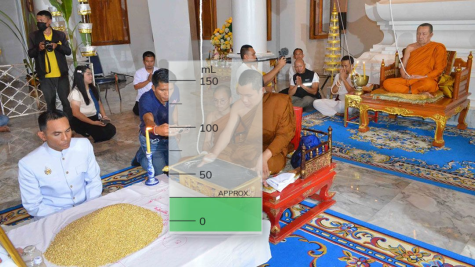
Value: 25 mL
